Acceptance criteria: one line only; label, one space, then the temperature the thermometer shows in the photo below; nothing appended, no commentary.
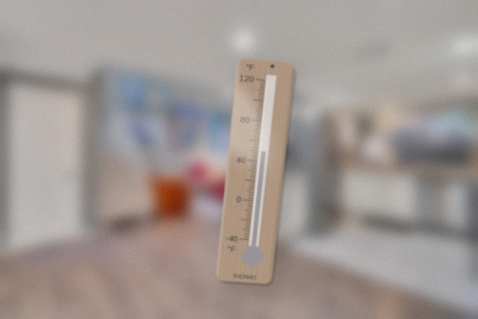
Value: 50 °F
